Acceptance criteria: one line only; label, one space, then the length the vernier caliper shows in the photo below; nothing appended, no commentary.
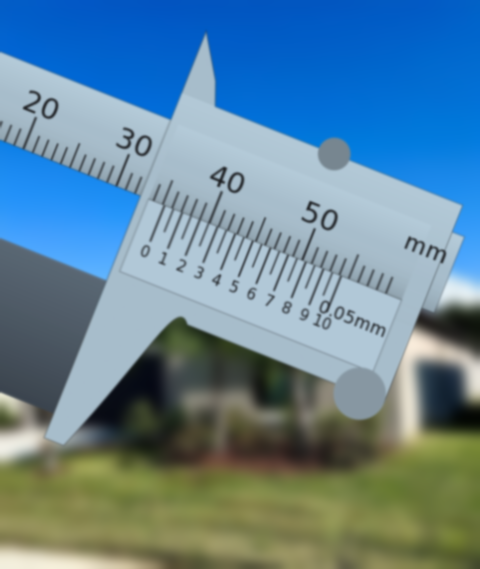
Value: 35.2 mm
